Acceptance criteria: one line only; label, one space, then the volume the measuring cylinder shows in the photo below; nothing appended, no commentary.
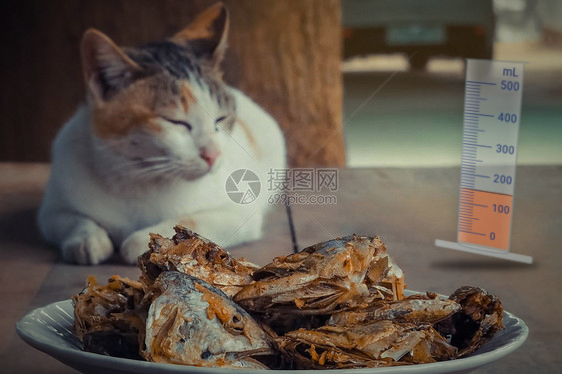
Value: 150 mL
